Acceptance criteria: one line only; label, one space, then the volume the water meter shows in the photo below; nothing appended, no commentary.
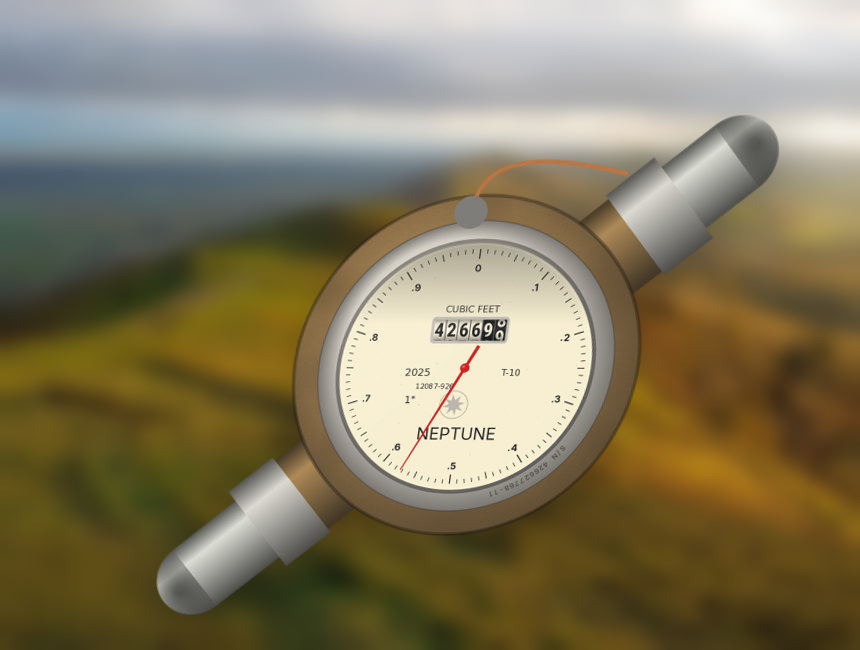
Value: 426698.57 ft³
